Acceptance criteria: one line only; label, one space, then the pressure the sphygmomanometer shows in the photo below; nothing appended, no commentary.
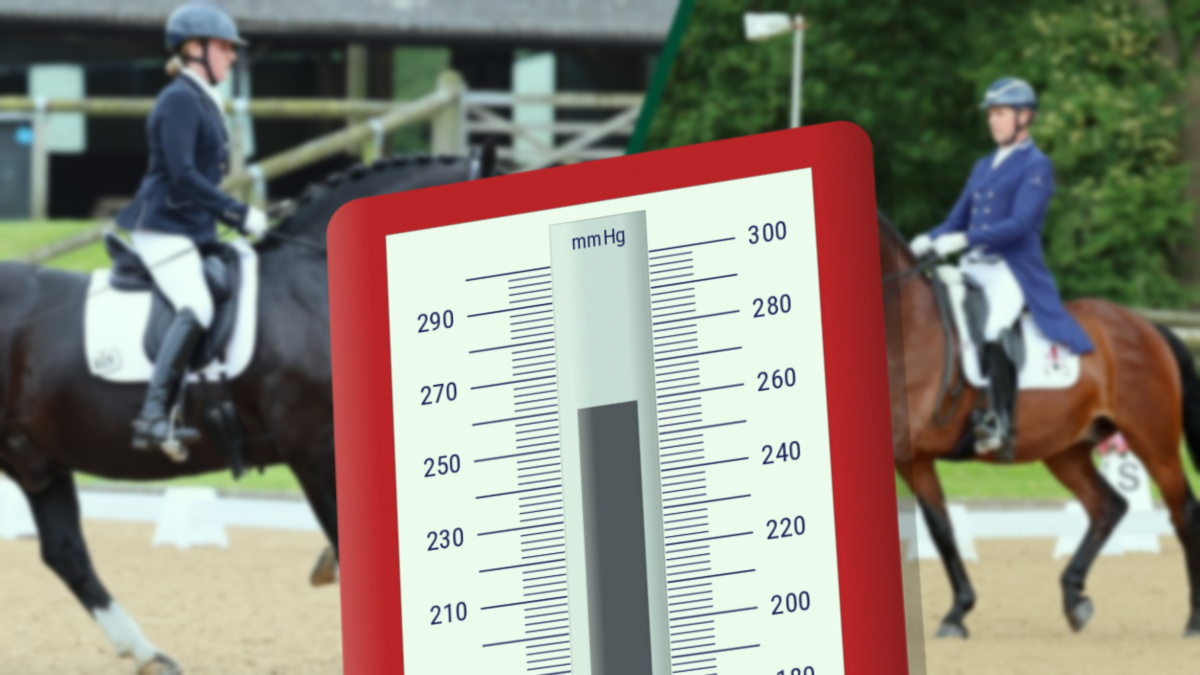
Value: 260 mmHg
